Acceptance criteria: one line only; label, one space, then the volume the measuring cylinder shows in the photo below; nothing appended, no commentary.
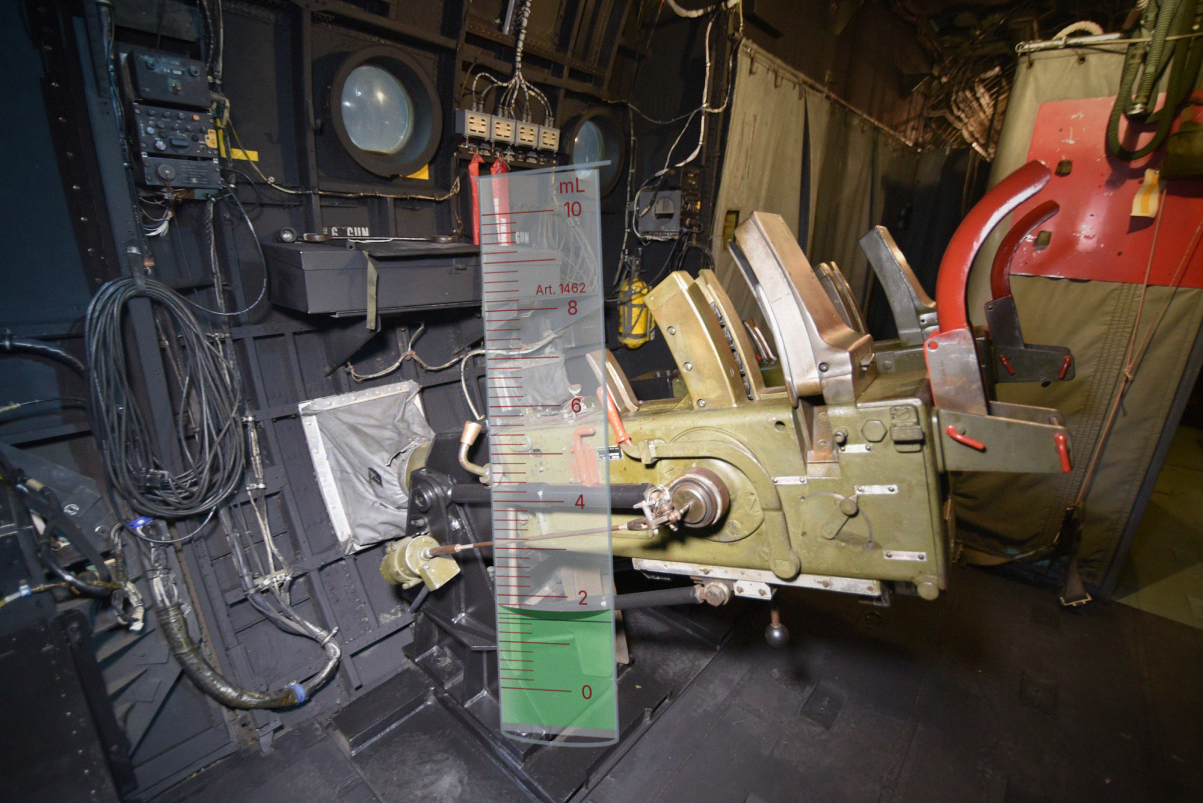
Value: 1.5 mL
